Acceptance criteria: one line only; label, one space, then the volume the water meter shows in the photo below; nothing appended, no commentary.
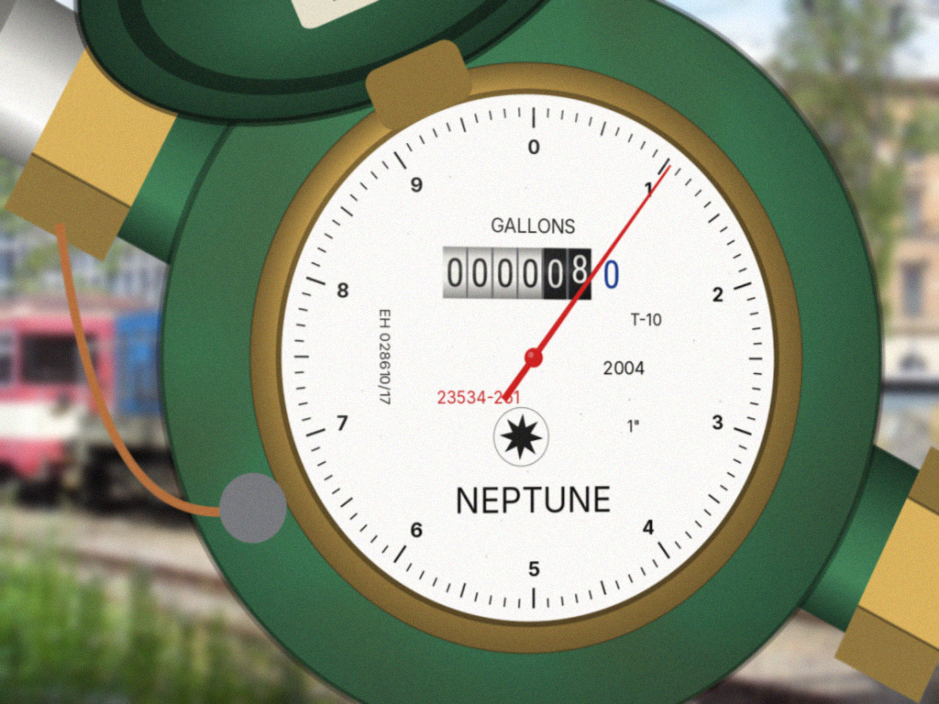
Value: 81.0 gal
